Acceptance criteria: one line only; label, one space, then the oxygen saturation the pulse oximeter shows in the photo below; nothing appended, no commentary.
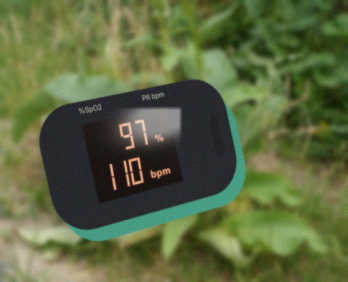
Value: 97 %
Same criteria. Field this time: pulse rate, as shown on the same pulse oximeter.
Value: 110 bpm
